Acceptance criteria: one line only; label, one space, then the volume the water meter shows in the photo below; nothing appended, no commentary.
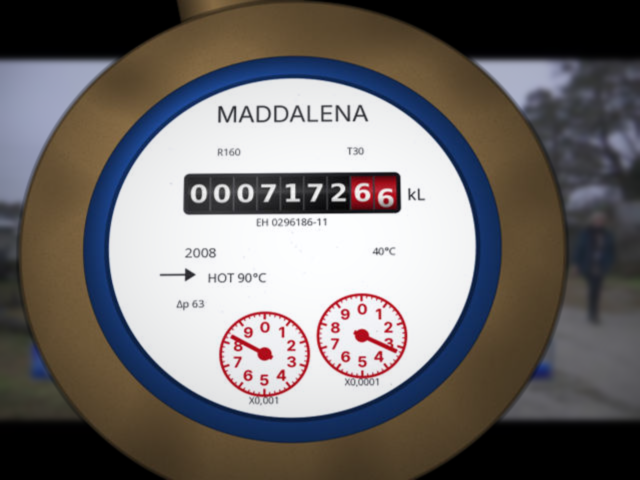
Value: 7172.6583 kL
